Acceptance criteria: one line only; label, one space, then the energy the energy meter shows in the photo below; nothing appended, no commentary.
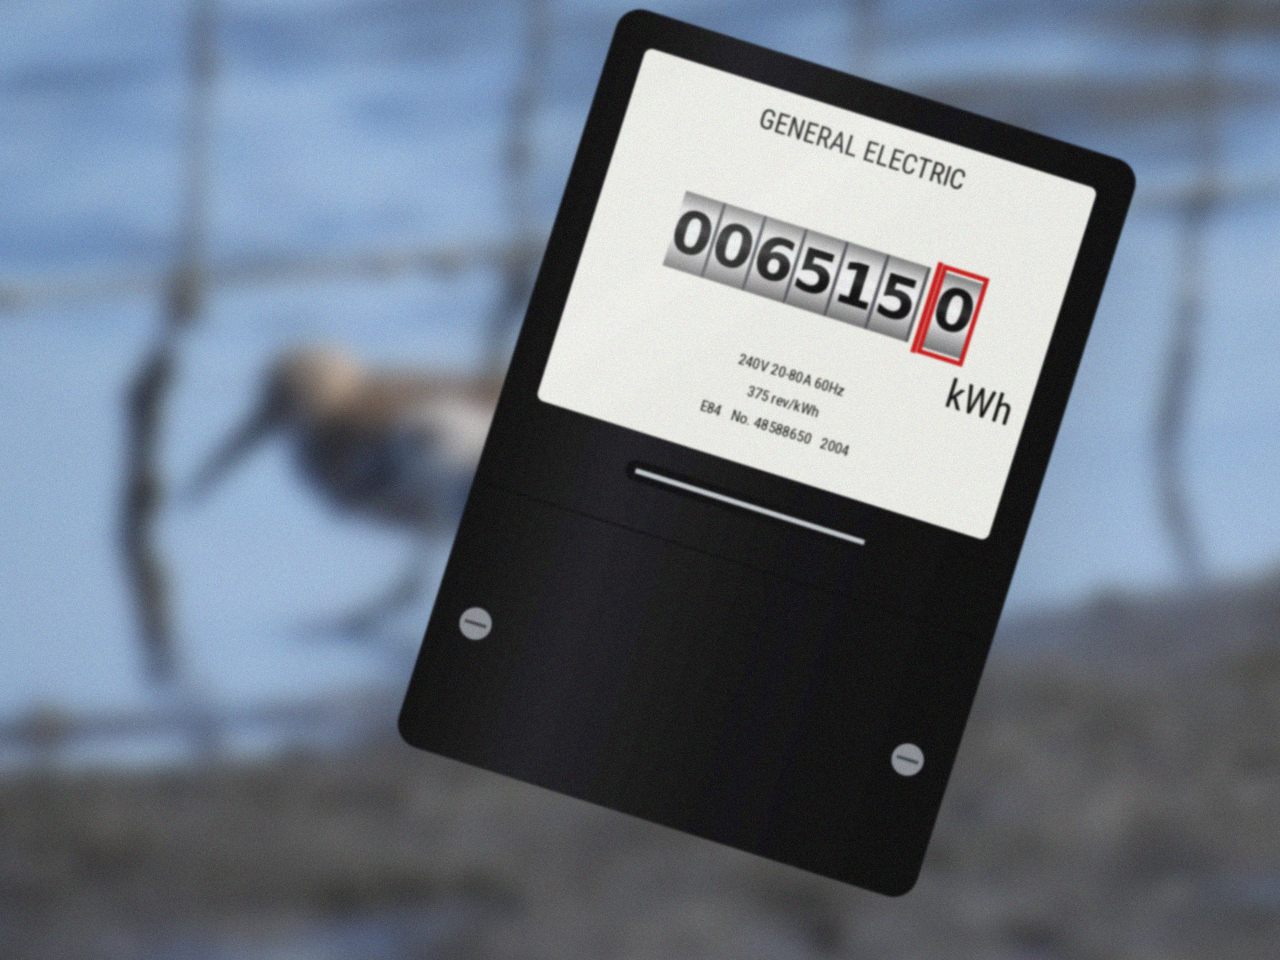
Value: 6515.0 kWh
